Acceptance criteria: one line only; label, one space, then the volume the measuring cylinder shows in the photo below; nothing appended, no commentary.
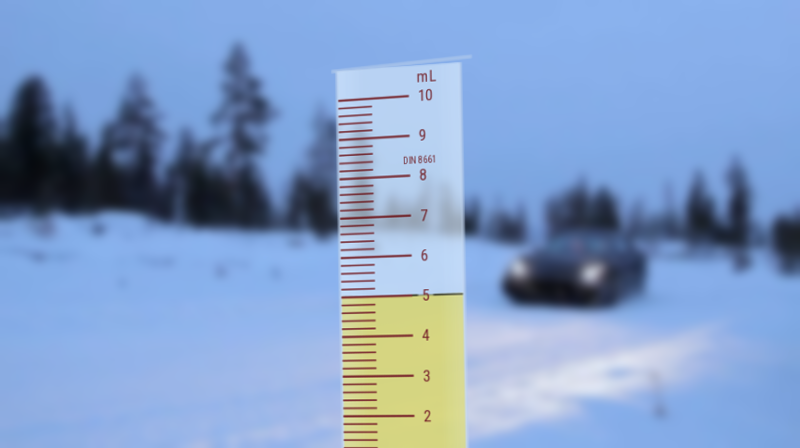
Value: 5 mL
